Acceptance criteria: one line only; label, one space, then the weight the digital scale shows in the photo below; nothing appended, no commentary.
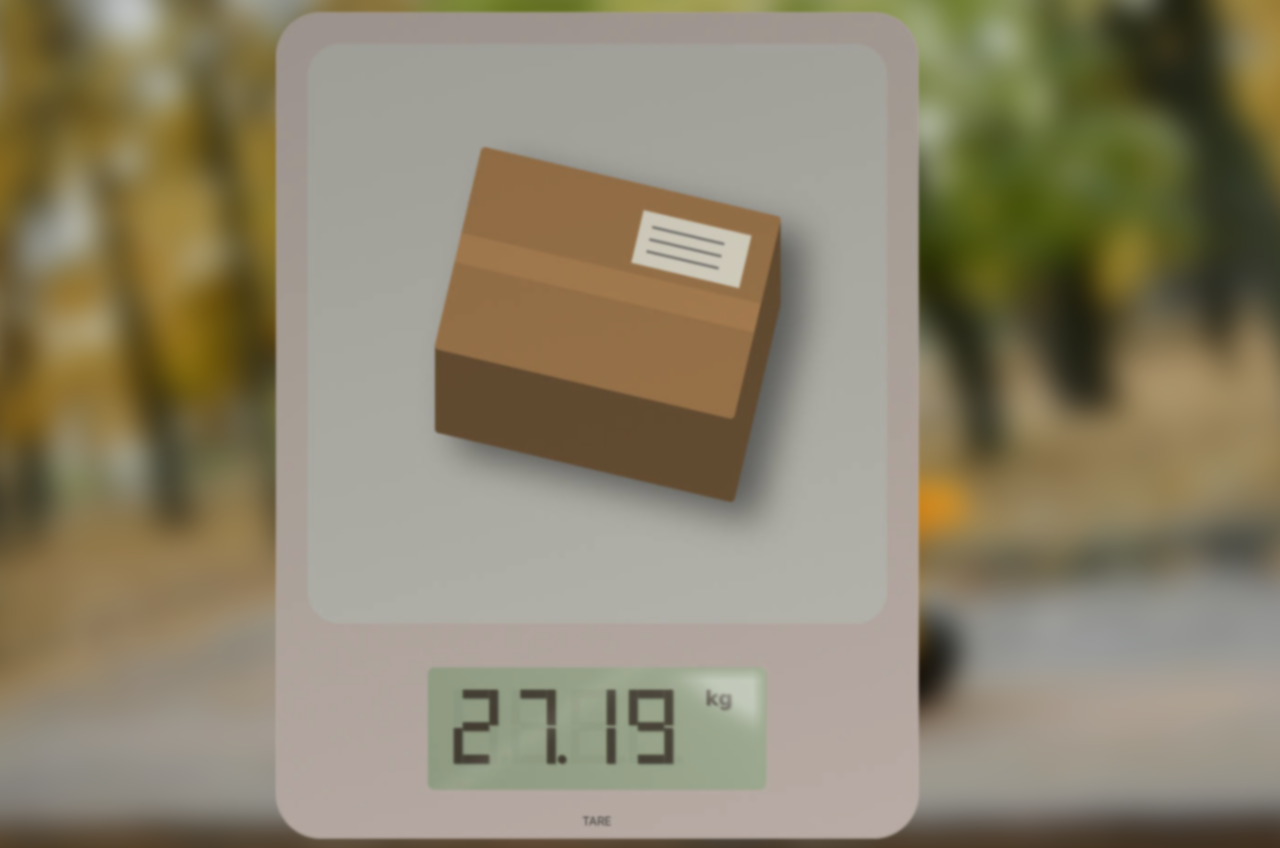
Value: 27.19 kg
